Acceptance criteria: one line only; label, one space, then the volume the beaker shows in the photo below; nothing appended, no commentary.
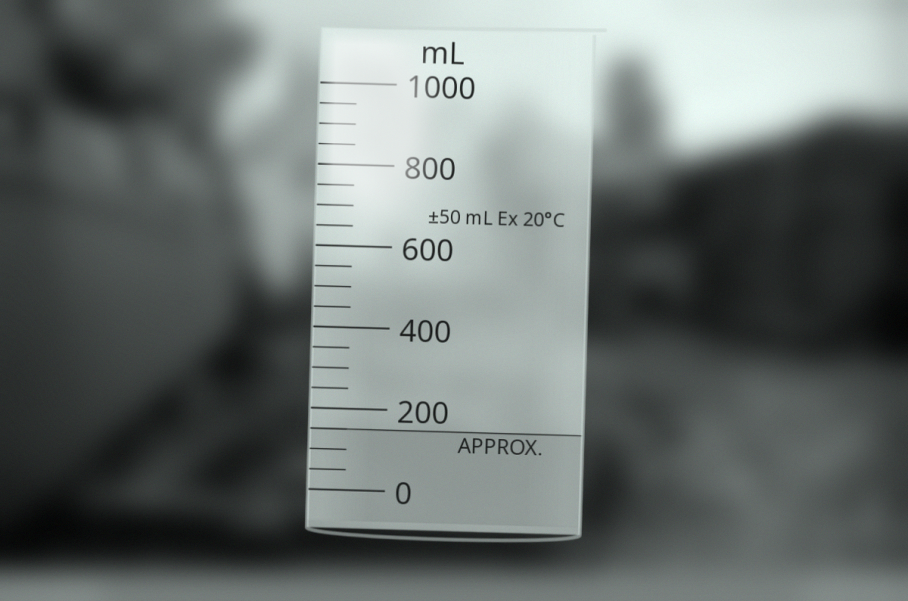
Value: 150 mL
